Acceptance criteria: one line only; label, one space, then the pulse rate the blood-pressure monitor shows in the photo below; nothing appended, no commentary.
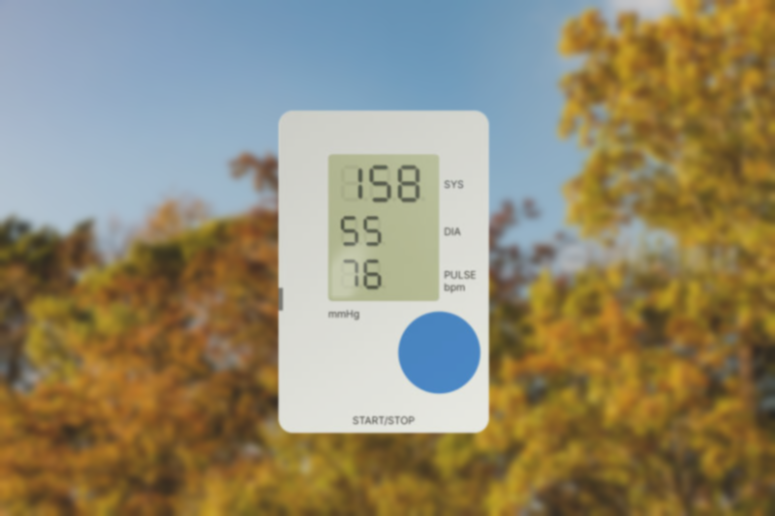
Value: 76 bpm
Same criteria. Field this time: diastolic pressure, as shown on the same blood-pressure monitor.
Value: 55 mmHg
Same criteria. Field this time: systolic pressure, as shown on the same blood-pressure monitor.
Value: 158 mmHg
